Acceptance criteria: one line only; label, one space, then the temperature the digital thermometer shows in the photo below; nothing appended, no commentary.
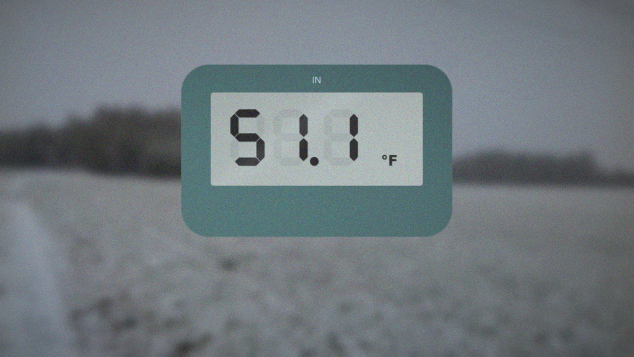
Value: 51.1 °F
